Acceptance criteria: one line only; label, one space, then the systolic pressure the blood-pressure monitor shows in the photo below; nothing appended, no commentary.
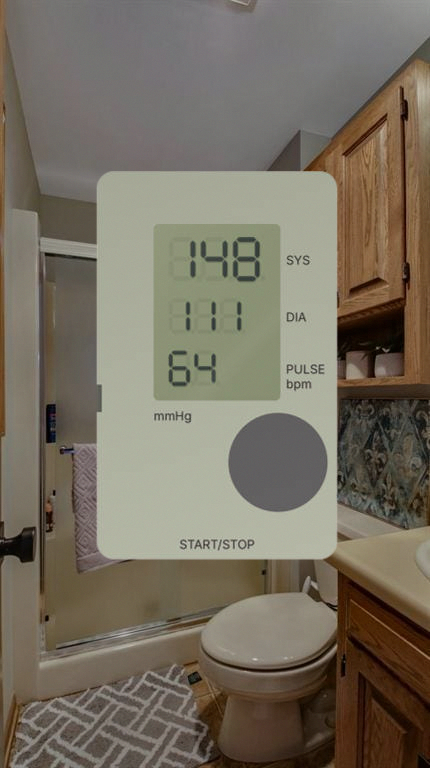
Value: 148 mmHg
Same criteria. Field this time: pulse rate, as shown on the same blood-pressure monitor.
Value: 64 bpm
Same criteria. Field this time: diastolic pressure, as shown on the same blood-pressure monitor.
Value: 111 mmHg
